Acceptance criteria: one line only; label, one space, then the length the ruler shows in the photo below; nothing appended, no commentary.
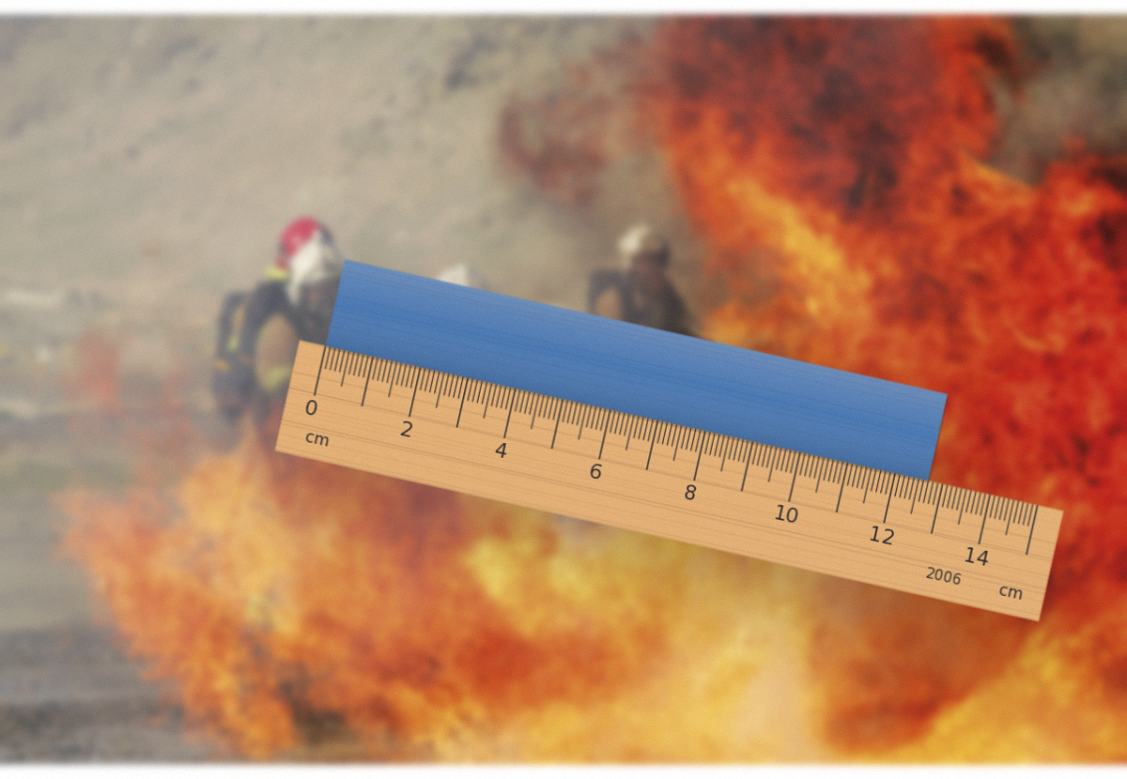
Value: 12.7 cm
